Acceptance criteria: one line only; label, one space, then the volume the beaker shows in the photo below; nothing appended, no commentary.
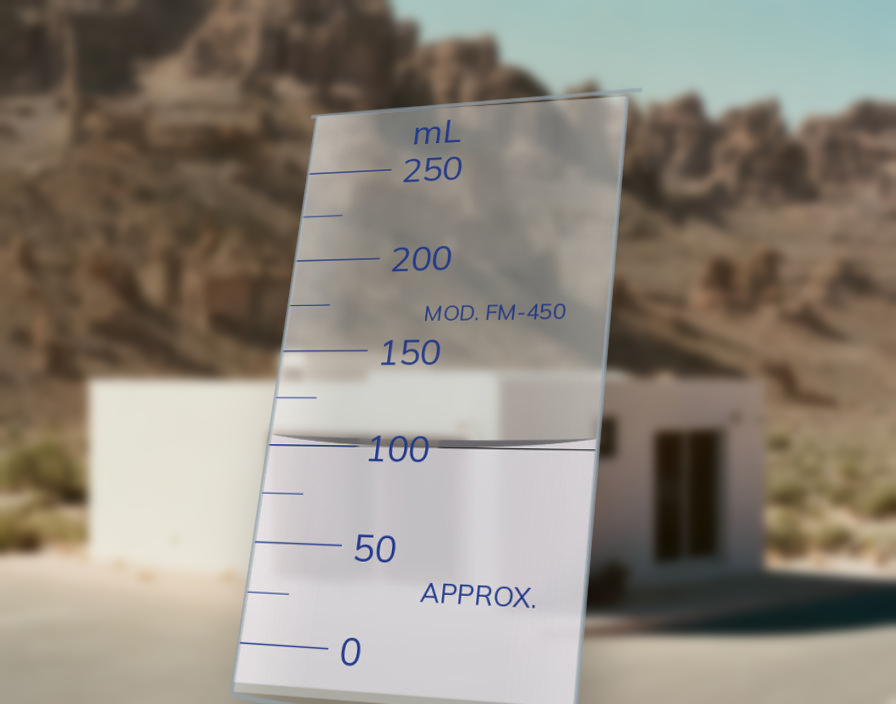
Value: 100 mL
